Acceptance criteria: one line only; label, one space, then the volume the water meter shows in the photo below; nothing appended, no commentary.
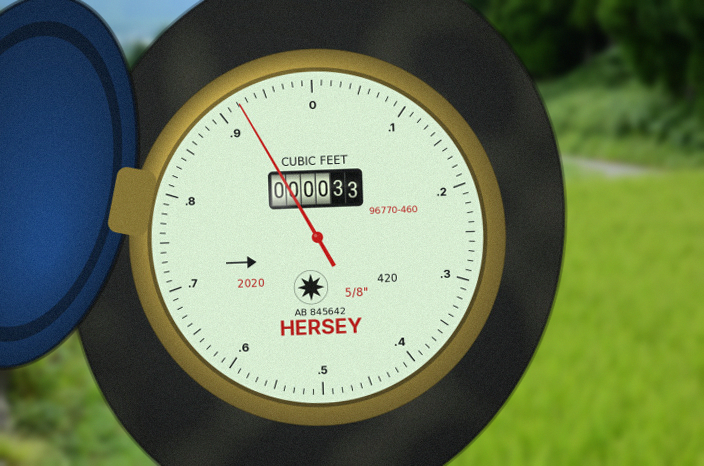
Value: 32.92 ft³
